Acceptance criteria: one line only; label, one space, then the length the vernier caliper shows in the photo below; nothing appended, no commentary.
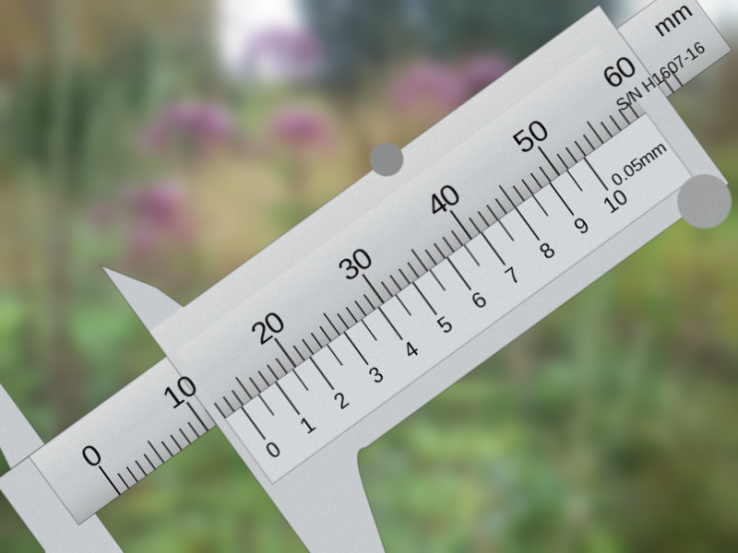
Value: 13.8 mm
